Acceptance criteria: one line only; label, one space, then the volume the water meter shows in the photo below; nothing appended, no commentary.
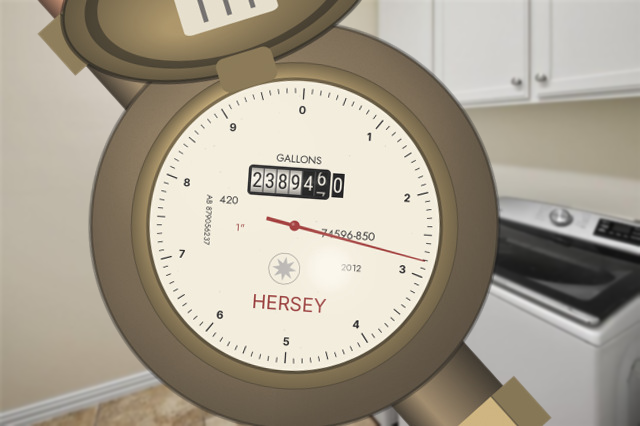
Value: 2389462.8 gal
